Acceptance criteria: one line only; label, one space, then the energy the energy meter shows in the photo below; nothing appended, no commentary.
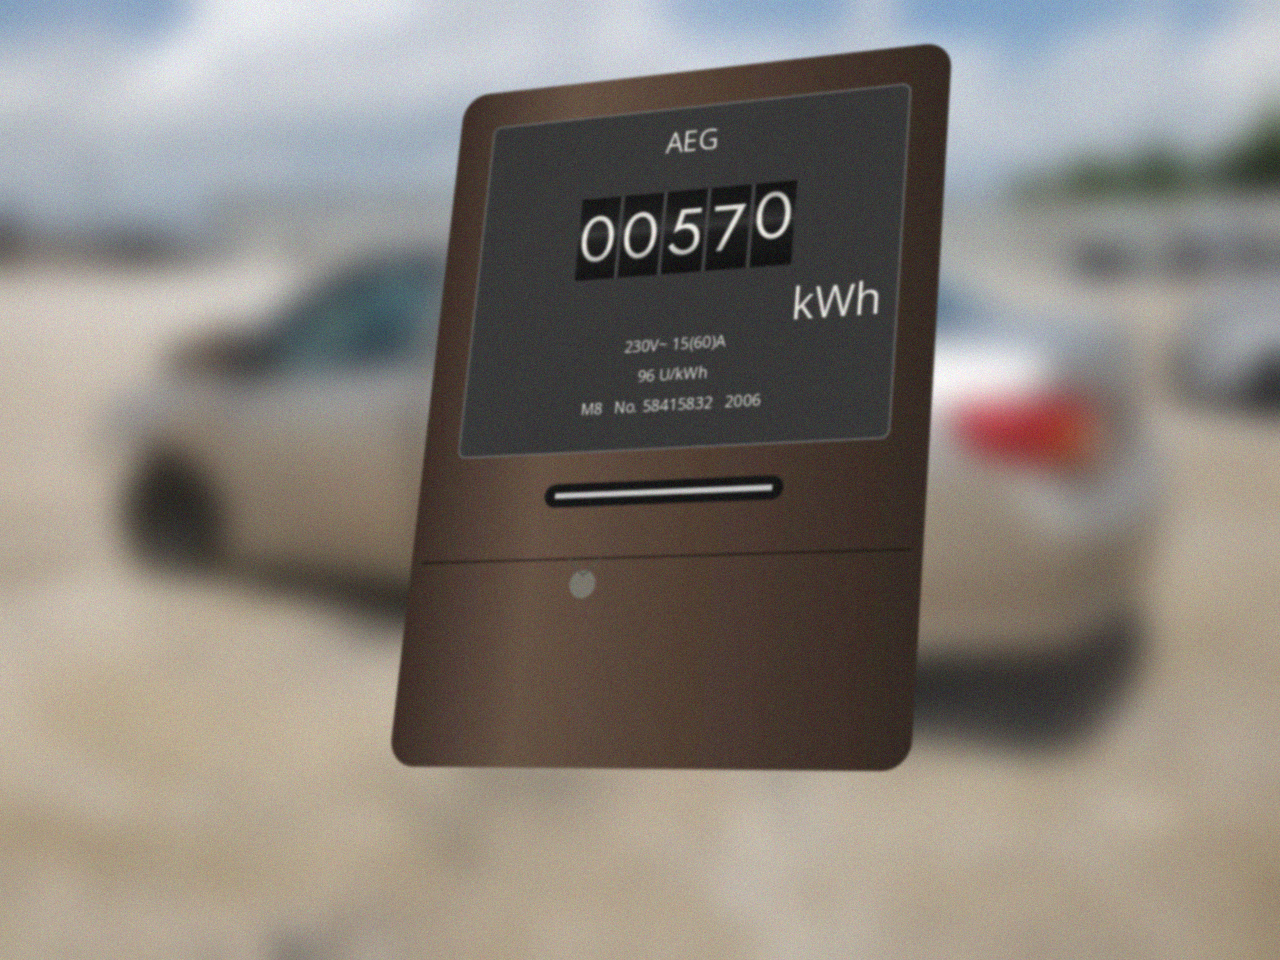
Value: 570 kWh
